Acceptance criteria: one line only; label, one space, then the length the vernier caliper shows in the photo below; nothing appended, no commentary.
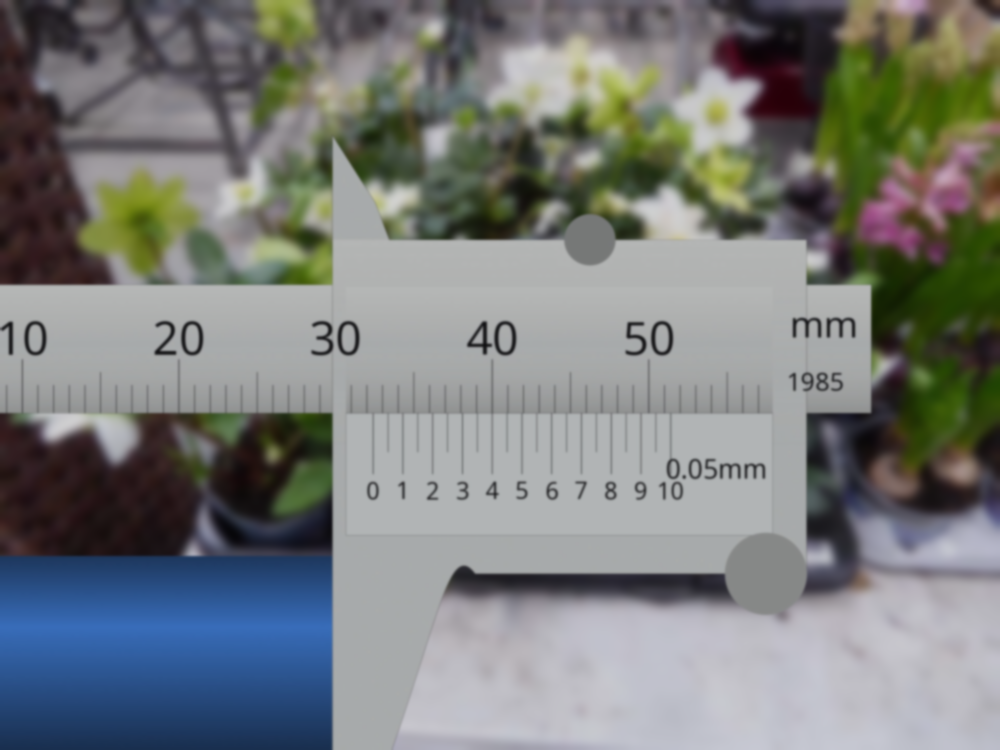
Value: 32.4 mm
